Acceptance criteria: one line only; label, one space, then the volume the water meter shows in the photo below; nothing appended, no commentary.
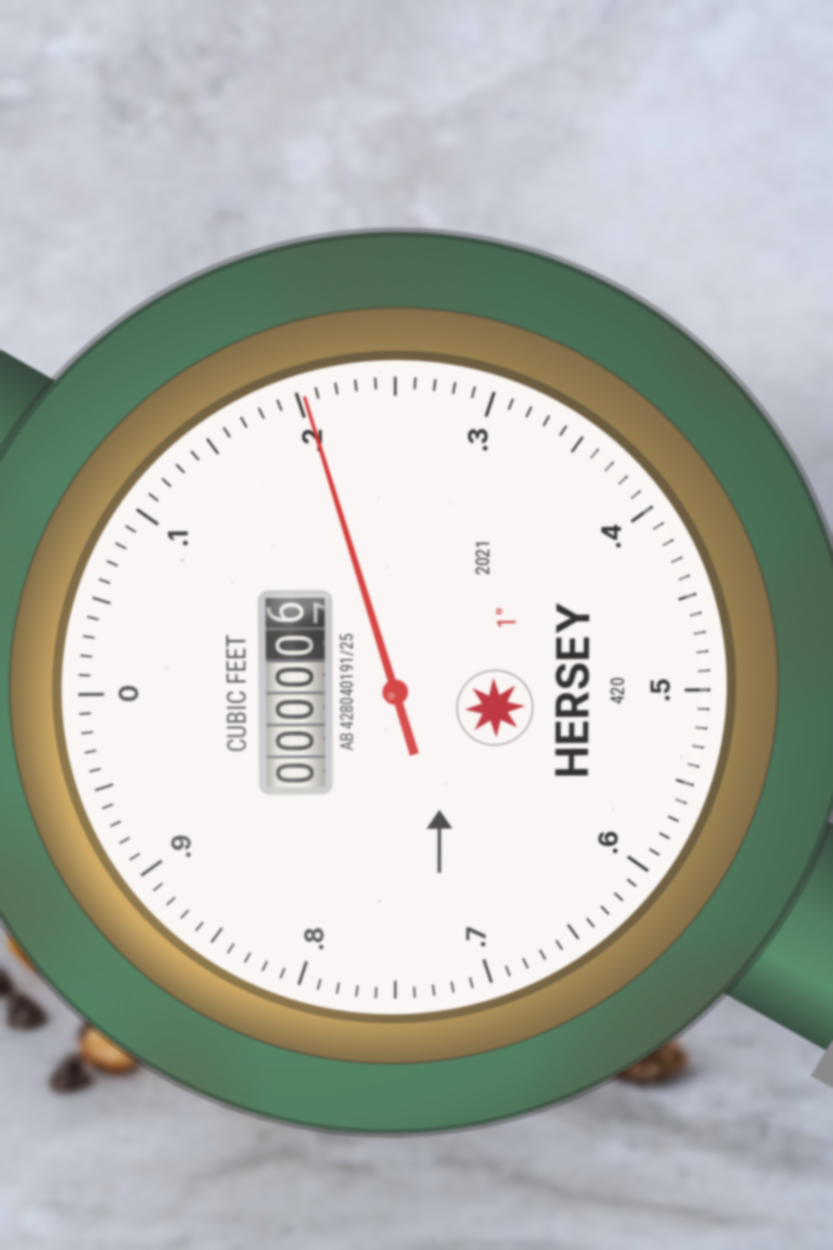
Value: 6.20 ft³
